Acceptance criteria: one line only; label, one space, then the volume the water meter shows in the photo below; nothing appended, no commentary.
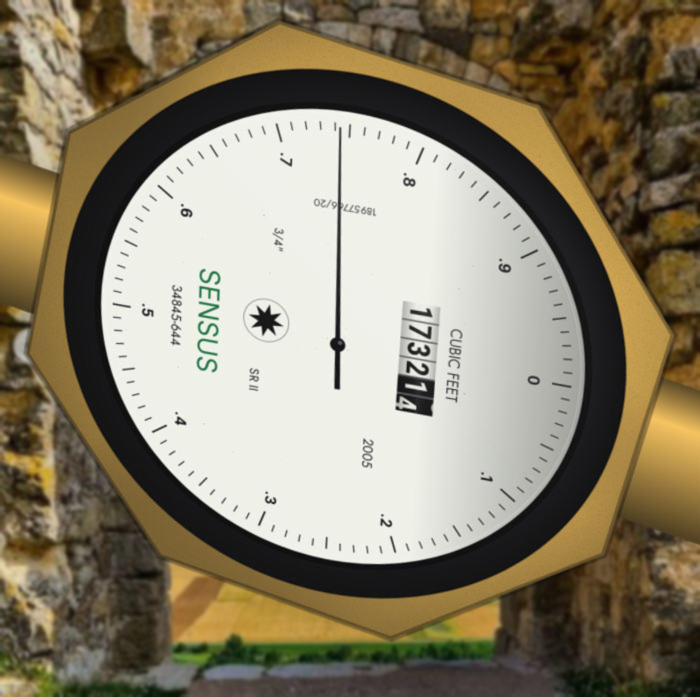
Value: 173213.74 ft³
